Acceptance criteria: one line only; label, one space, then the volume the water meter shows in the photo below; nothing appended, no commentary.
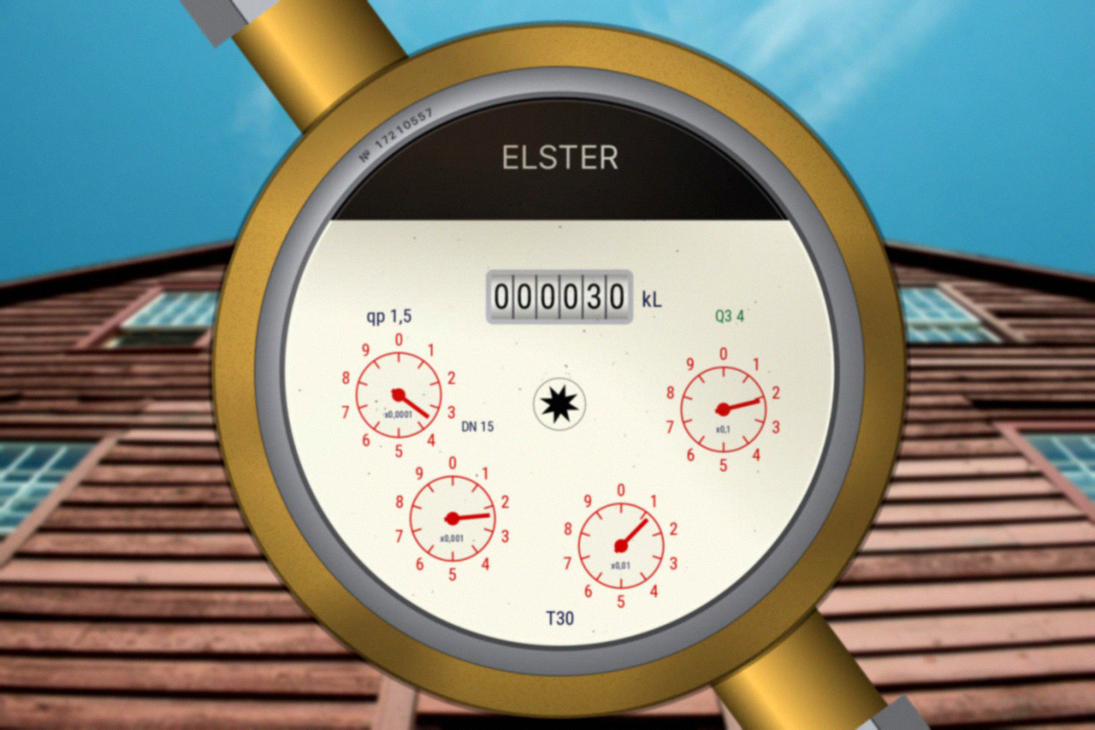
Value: 30.2123 kL
